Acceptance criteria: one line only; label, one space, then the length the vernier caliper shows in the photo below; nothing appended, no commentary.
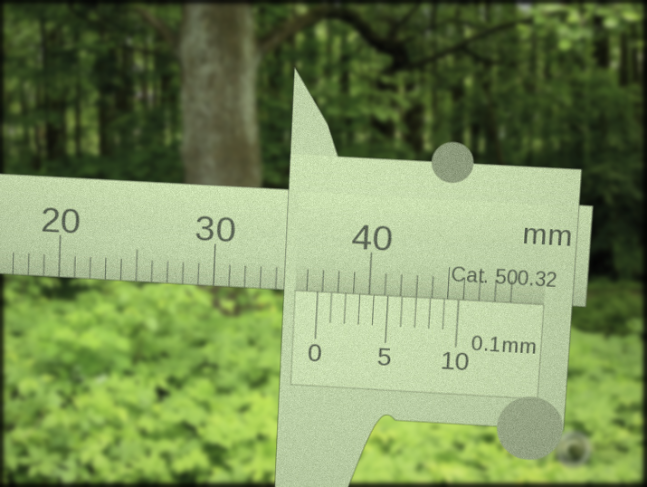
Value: 36.7 mm
